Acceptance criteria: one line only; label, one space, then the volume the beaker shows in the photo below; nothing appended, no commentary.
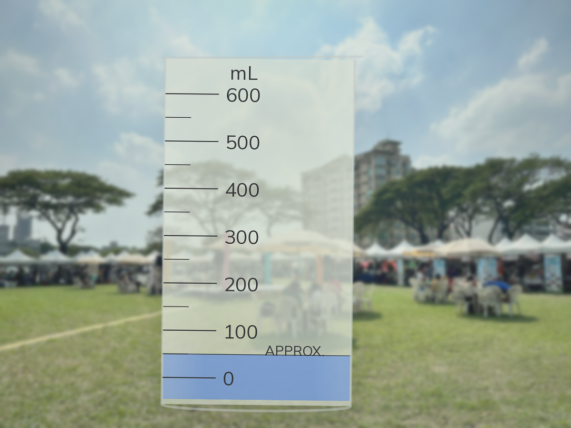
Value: 50 mL
